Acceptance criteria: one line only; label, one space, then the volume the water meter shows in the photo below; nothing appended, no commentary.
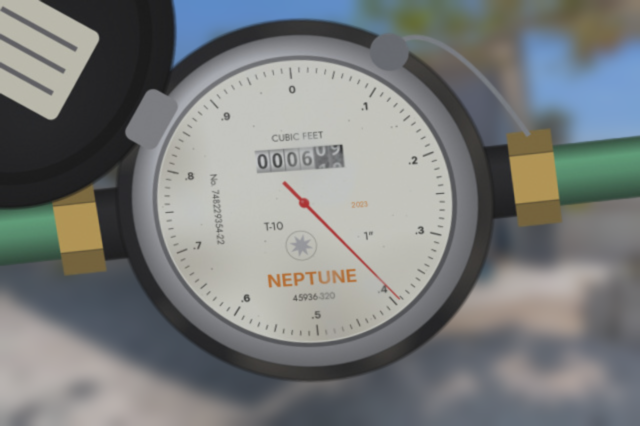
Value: 609.39 ft³
